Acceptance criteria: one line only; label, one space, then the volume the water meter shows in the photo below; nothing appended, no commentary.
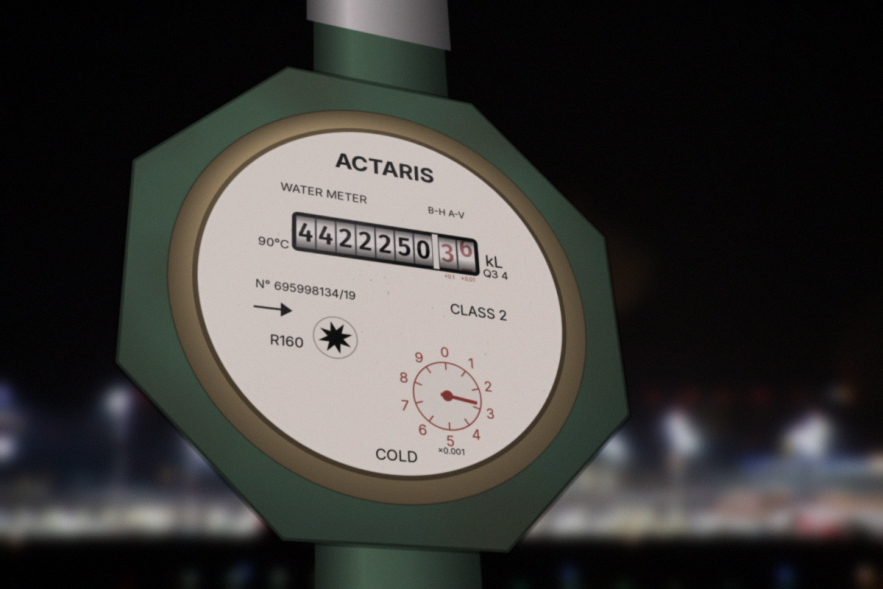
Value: 4422250.362 kL
